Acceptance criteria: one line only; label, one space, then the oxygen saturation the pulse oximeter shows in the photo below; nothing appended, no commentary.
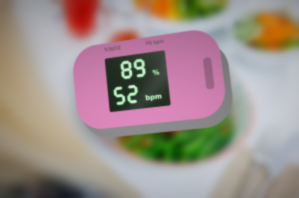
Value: 89 %
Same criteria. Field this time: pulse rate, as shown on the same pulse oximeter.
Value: 52 bpm
